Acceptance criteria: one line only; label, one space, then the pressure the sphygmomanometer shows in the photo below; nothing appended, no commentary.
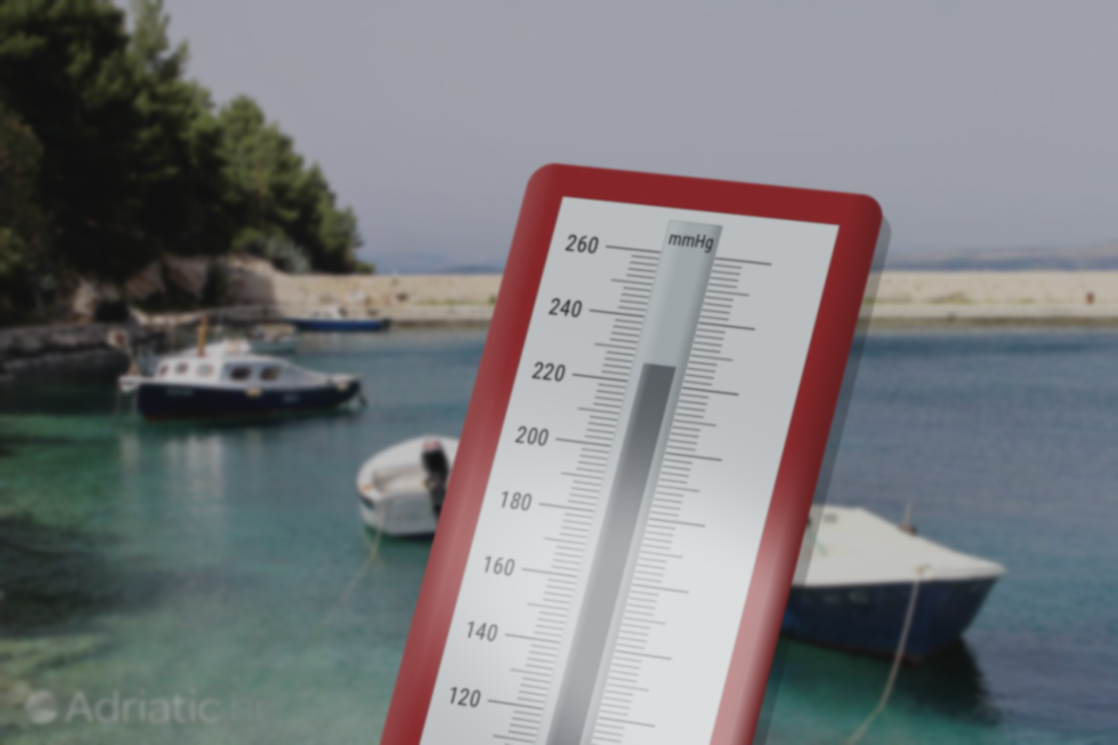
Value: 226 mmHg
